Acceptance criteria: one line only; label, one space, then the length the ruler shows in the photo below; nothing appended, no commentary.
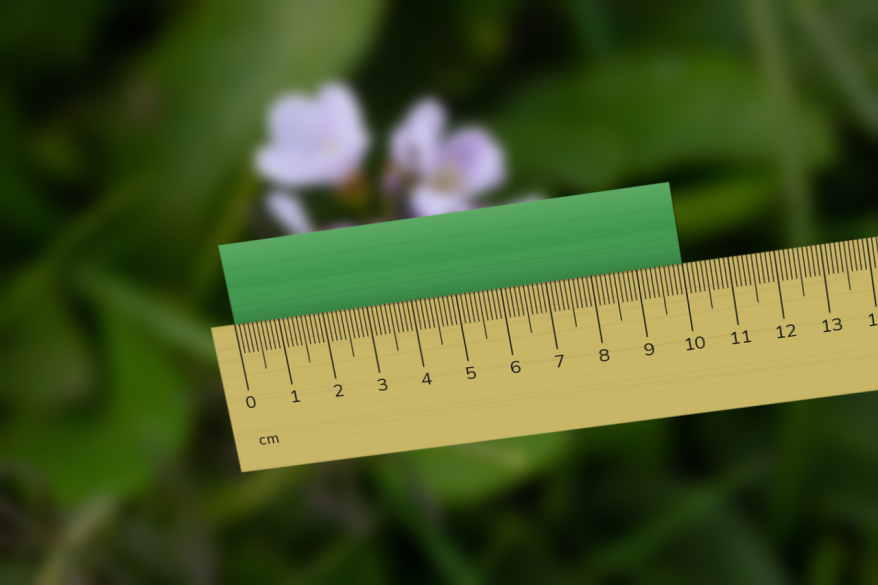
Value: 10 cm
